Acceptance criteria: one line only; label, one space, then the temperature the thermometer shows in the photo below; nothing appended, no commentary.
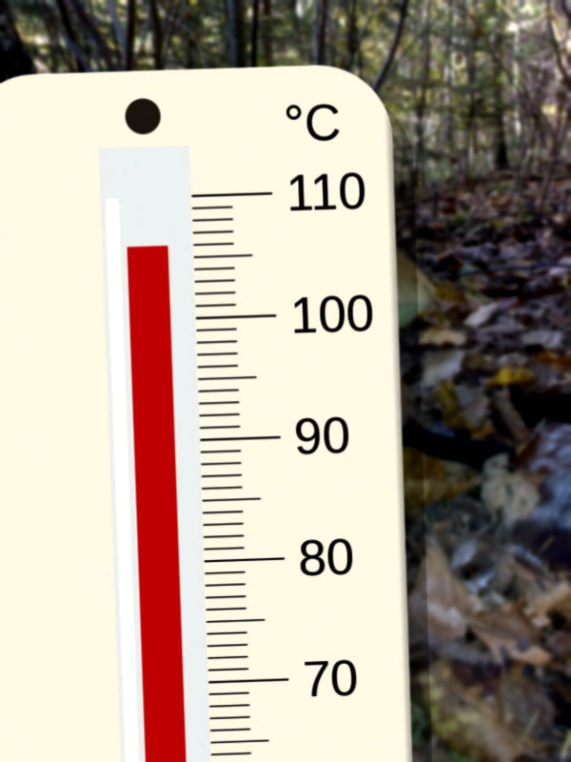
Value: 106 °C
